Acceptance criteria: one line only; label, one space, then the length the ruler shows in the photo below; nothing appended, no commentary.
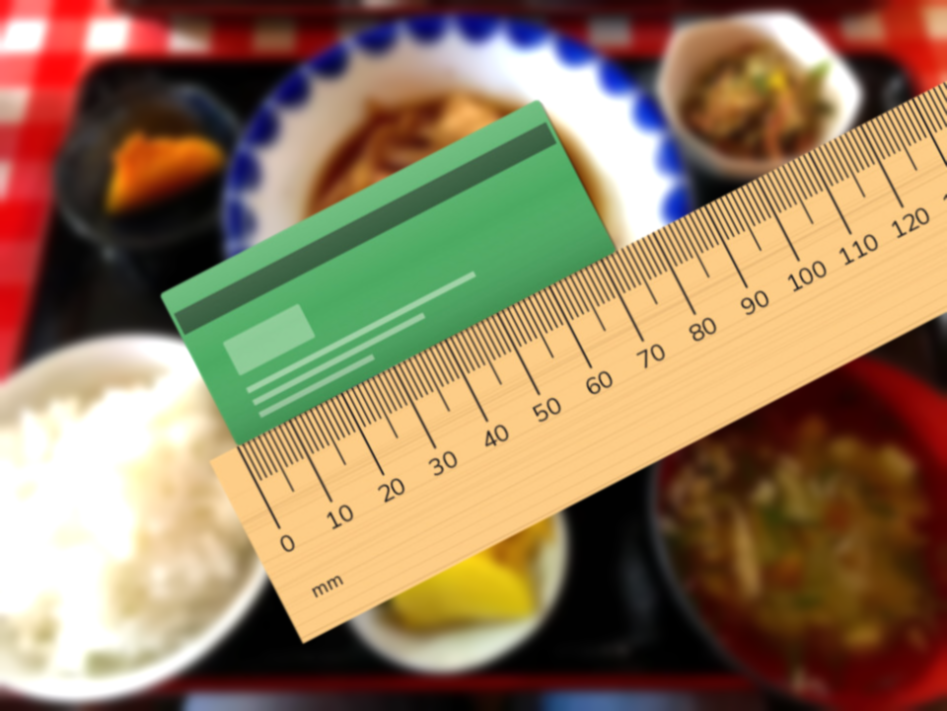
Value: 73 mm
